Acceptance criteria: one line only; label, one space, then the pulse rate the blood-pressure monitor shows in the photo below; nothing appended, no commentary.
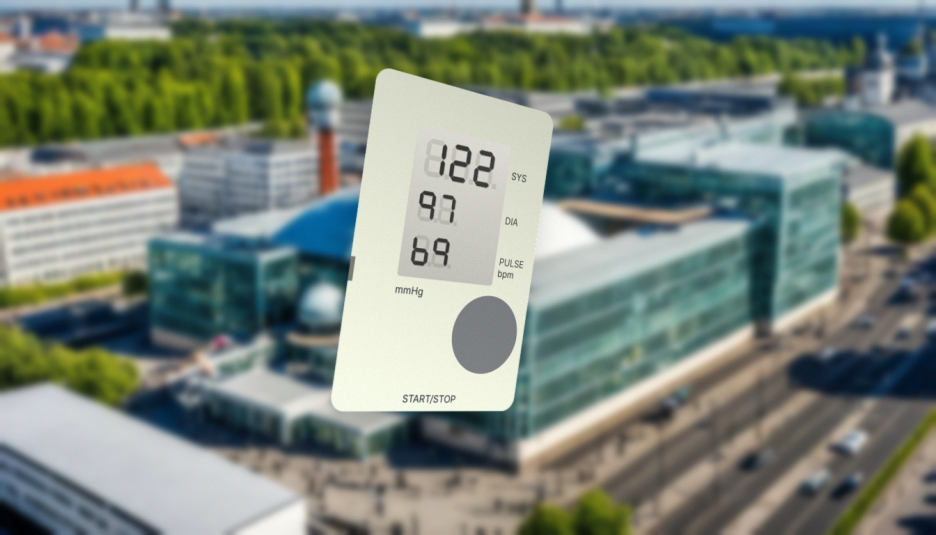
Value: 69 bpm
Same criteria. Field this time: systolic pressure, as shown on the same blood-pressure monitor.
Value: 122 mmHg
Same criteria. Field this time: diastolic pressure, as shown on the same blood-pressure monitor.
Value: 97 mmHg
